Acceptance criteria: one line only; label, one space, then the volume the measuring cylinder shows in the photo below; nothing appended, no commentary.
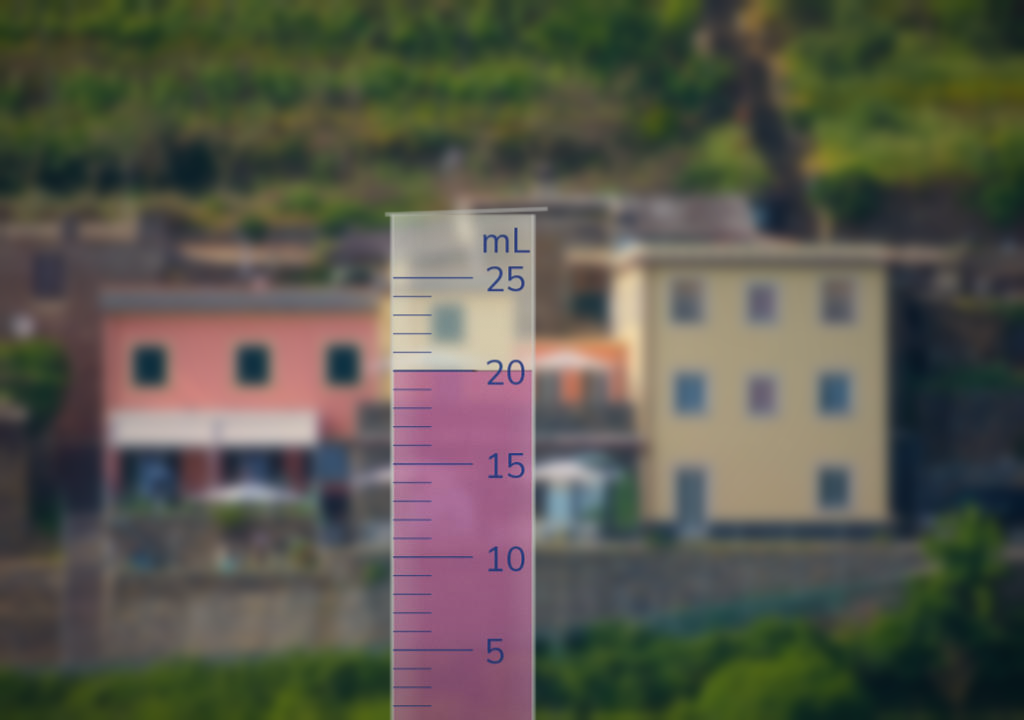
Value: 20 mL
